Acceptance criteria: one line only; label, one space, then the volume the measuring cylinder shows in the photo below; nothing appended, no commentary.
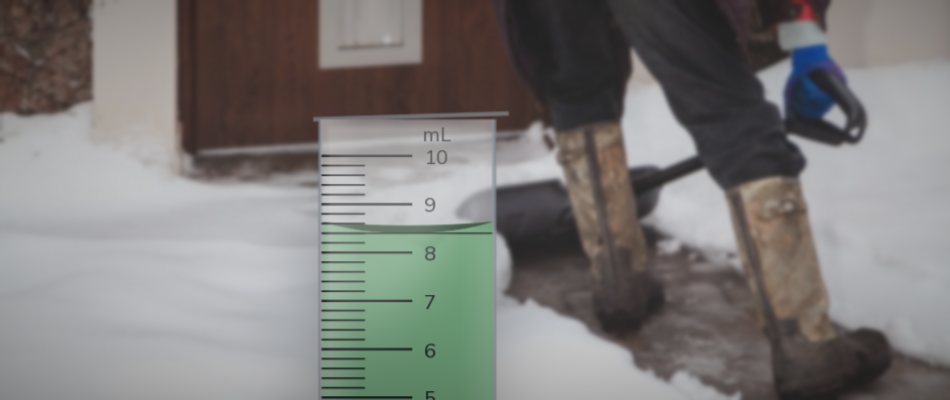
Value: 8.4 mL
